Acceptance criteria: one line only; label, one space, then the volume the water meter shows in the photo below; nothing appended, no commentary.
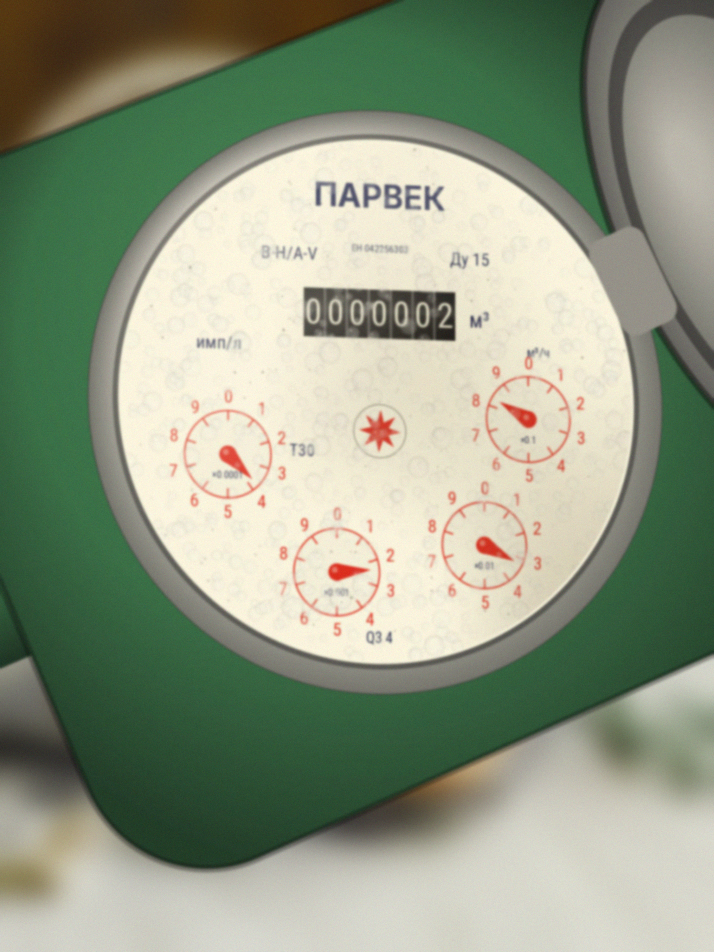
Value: 2.8323 m³
